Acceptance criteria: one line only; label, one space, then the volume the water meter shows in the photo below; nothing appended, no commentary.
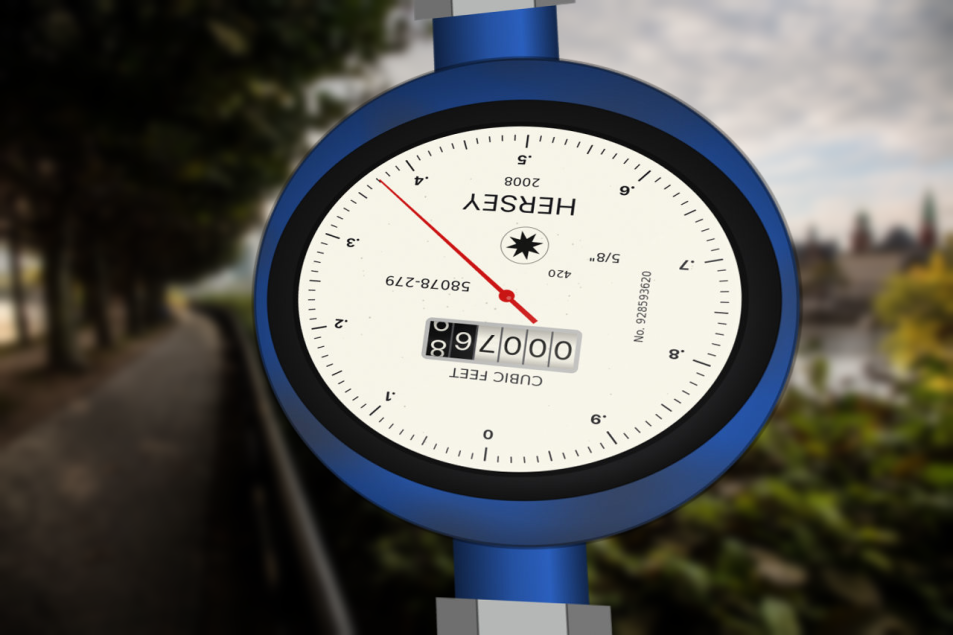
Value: 768.37 ft³
